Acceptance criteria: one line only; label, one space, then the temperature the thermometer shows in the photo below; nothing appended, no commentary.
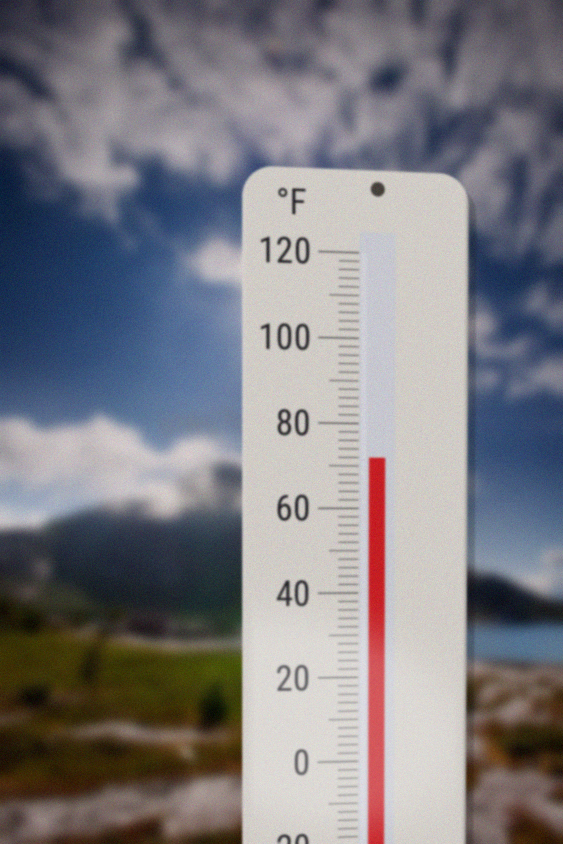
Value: 72 °F
